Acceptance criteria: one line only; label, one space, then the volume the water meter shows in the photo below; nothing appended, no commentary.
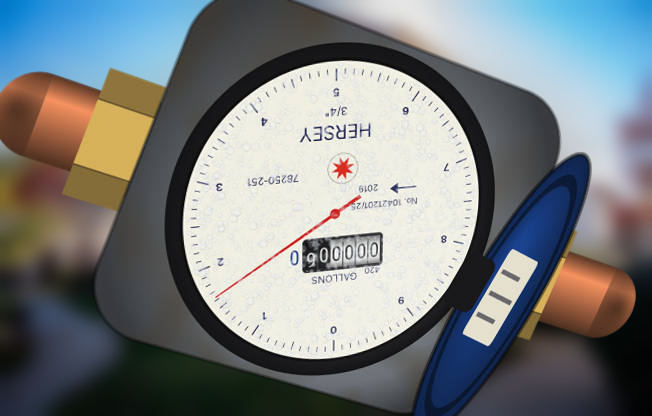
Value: 61.6 gal
